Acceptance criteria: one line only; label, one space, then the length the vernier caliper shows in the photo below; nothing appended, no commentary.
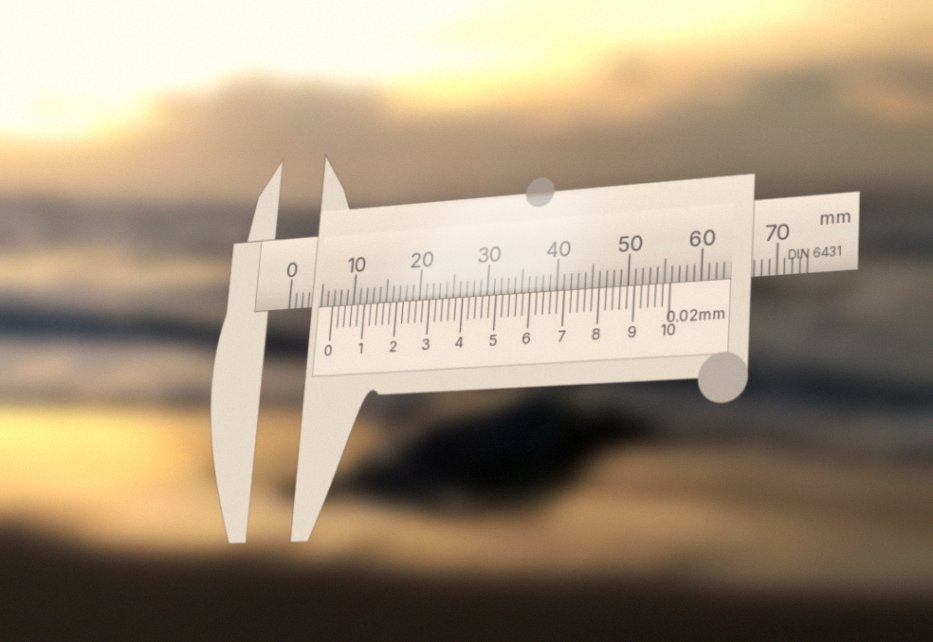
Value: 6.8 mm
